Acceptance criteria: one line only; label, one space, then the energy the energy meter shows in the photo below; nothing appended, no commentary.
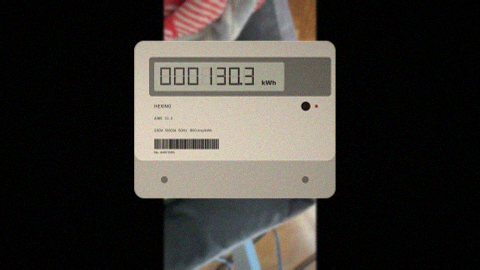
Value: 130.3 kWh
